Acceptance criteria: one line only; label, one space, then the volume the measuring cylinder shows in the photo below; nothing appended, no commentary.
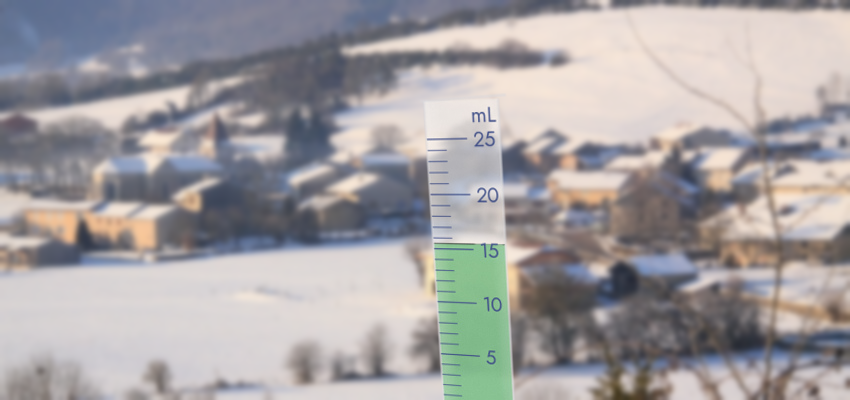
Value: 15.5 mL
